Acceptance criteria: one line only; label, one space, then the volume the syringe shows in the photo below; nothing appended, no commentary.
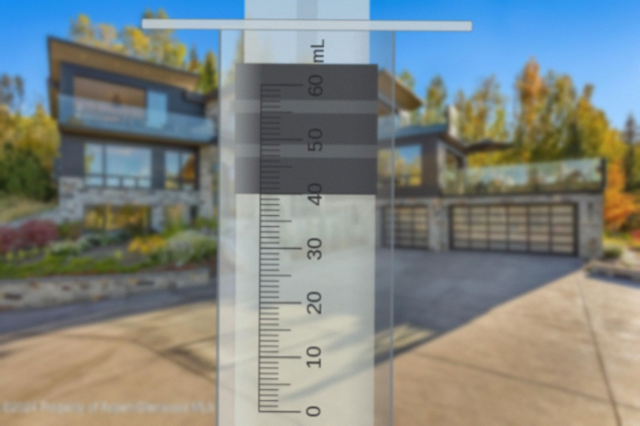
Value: 40 mL
